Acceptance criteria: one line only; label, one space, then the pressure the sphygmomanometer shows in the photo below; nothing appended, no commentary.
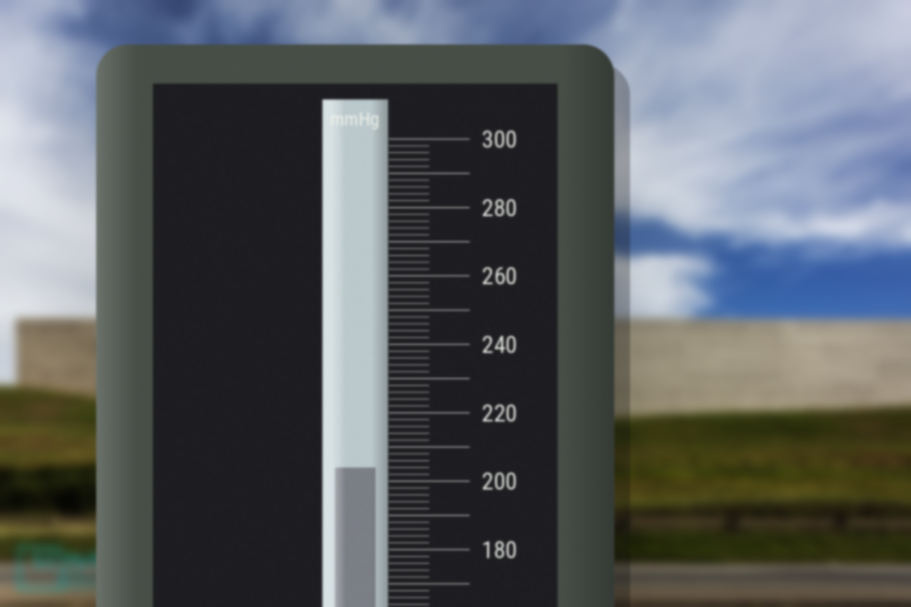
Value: 204 mmHg
